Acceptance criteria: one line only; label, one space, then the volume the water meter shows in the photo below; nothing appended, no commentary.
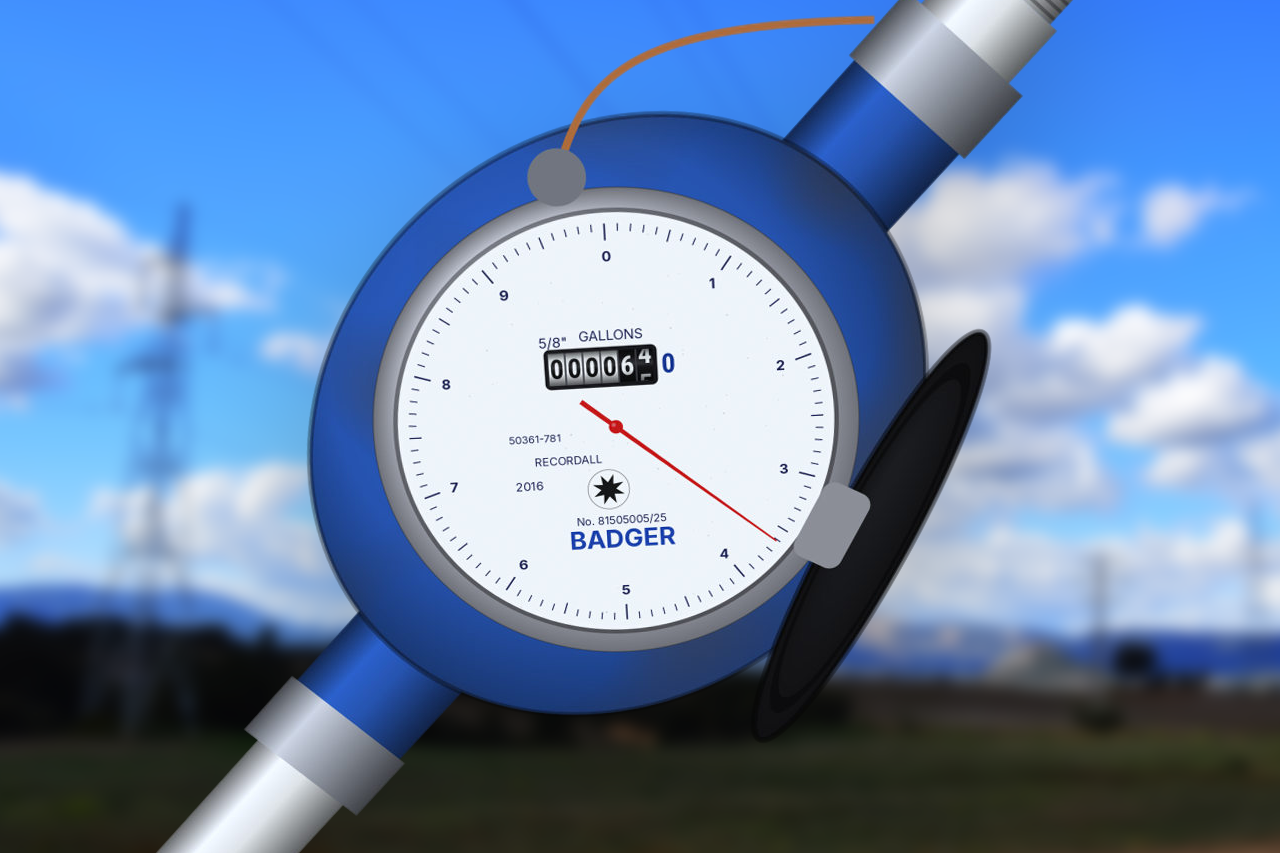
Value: 643.6 gal
